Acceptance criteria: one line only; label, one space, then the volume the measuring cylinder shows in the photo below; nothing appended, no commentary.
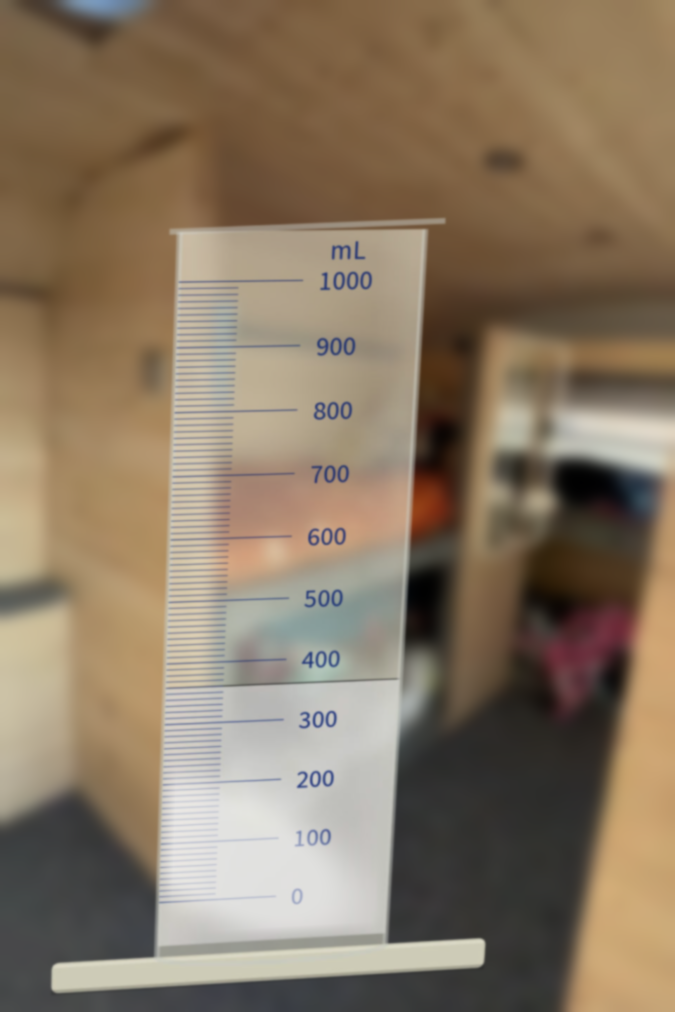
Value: 360 mL
